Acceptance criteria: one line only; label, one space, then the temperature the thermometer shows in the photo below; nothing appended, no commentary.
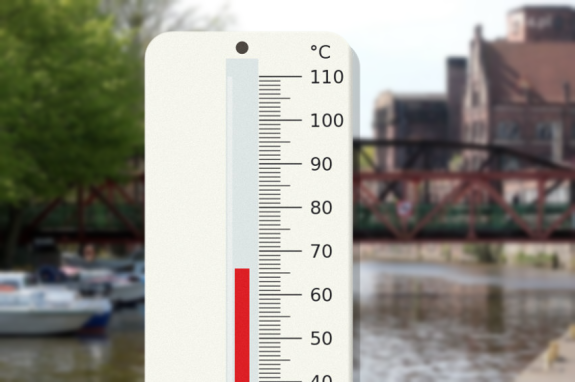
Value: 66 °C
